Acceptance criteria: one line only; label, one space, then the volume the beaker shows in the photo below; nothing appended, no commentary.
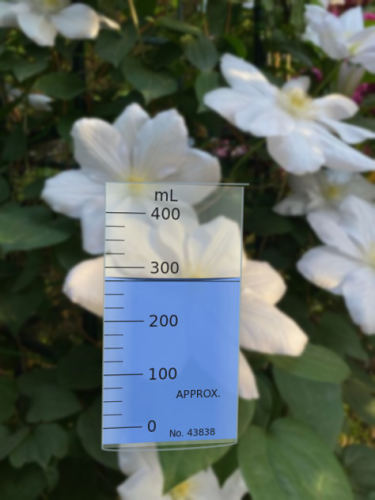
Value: 275 mL
